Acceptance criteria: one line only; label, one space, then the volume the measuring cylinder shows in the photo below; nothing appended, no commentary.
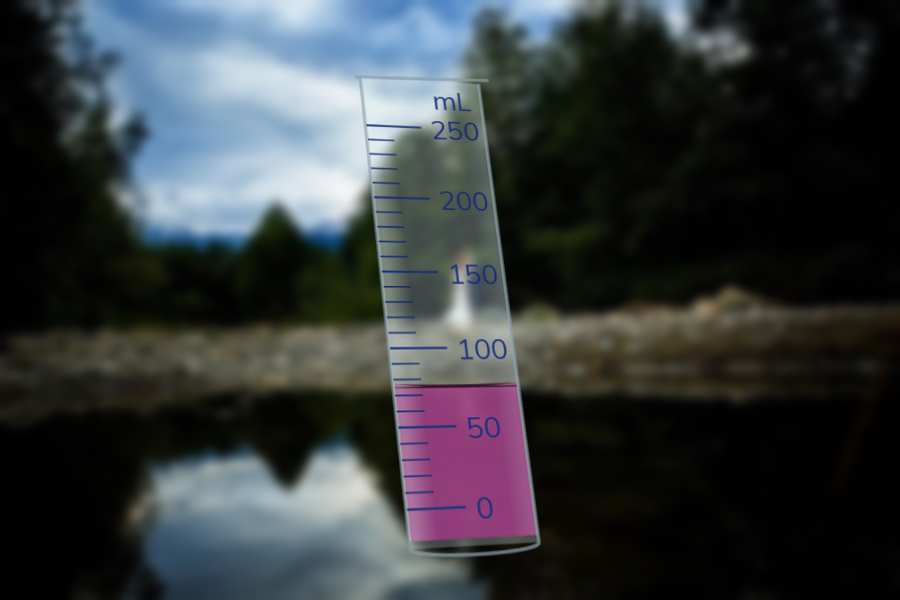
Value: 75 mL
